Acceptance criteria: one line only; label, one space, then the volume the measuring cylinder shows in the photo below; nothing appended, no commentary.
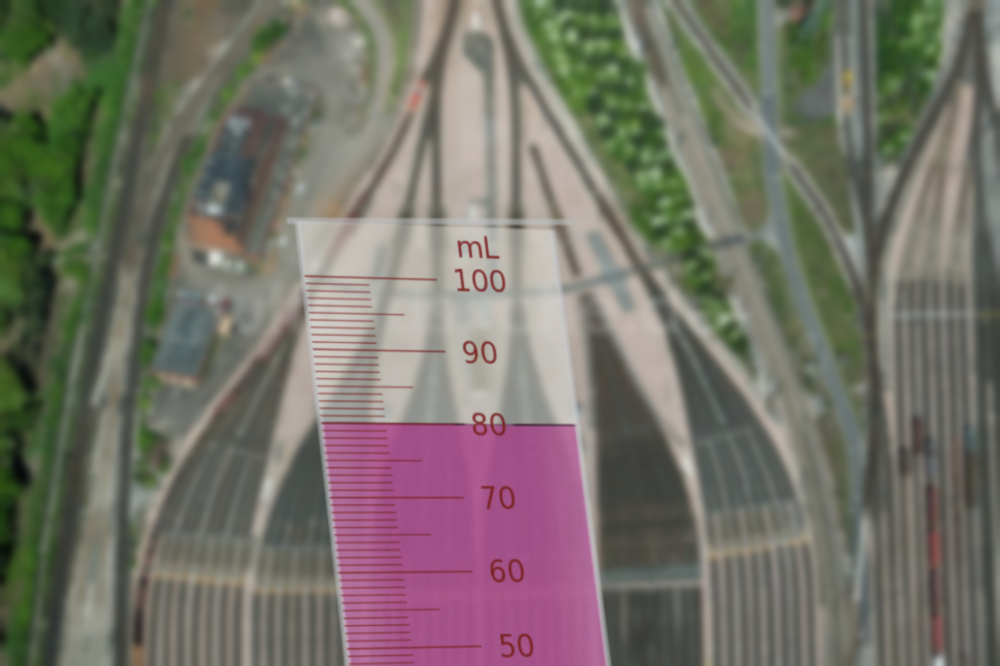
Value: 80 mL
